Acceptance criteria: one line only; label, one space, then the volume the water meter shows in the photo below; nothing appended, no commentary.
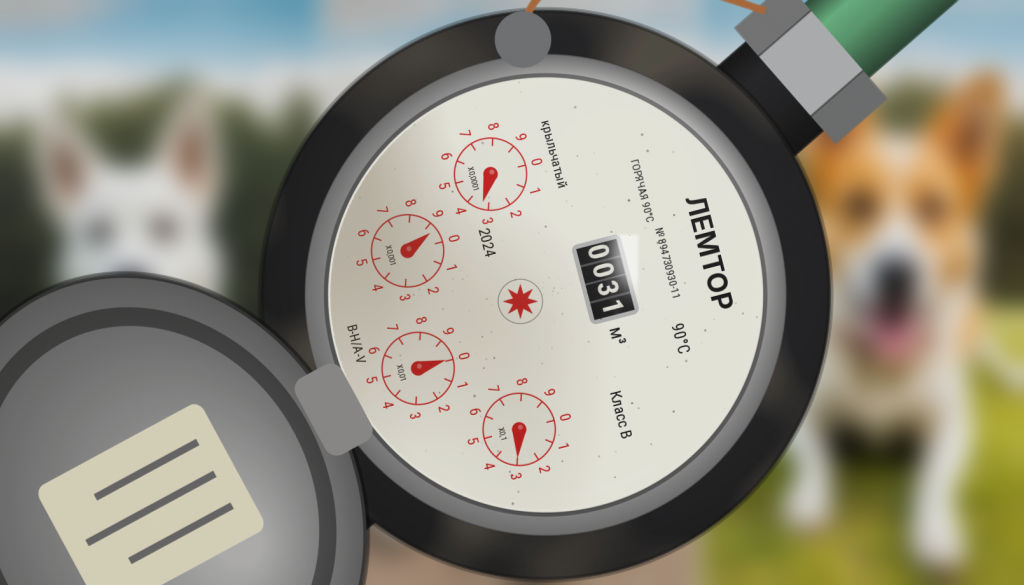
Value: 31.2993 m³
